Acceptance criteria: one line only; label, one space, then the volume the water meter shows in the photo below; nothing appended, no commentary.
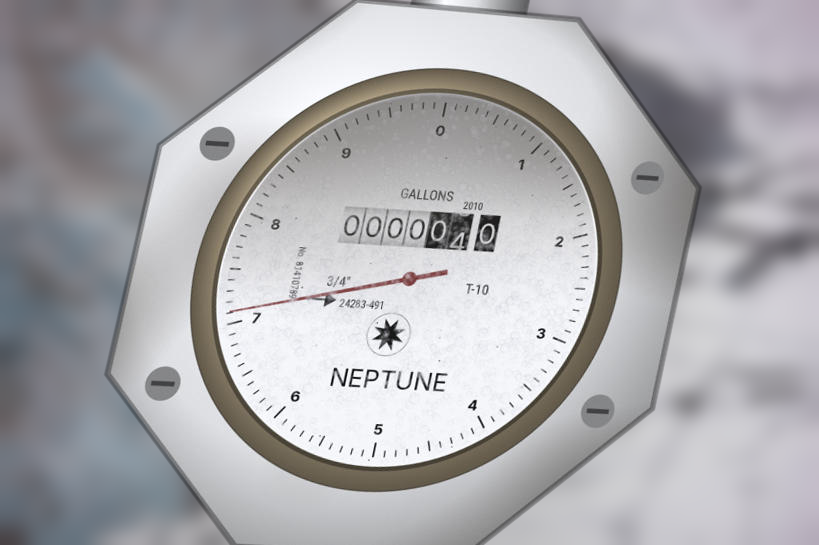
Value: 37.1 gal
